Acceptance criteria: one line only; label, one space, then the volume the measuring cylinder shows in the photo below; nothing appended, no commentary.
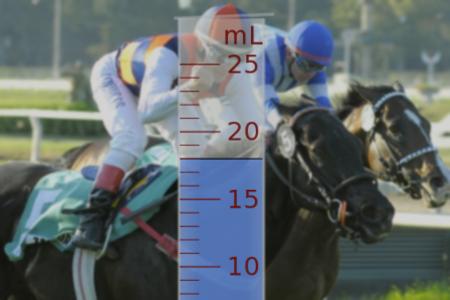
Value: 18 mL
